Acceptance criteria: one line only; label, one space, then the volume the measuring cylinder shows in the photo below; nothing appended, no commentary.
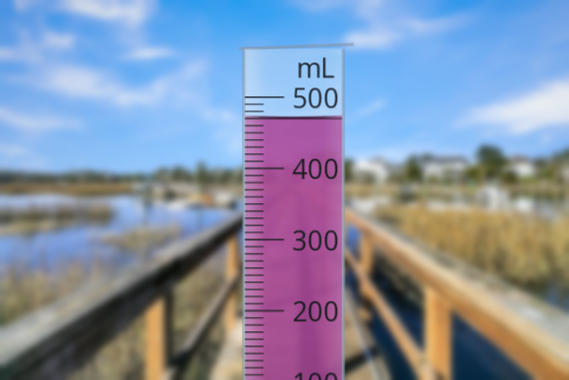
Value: 470 mL
